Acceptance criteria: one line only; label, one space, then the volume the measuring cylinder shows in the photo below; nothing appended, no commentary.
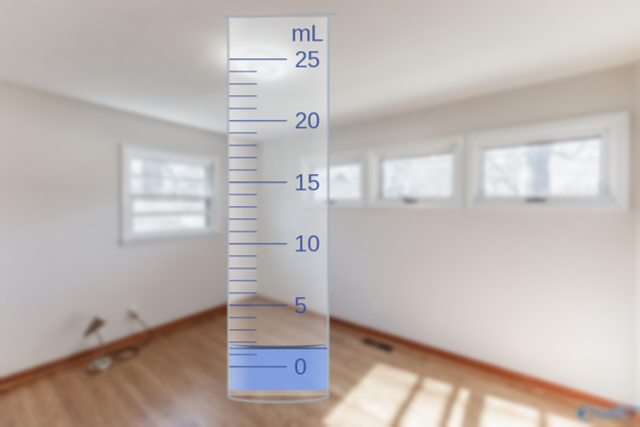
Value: 1.5 mL
